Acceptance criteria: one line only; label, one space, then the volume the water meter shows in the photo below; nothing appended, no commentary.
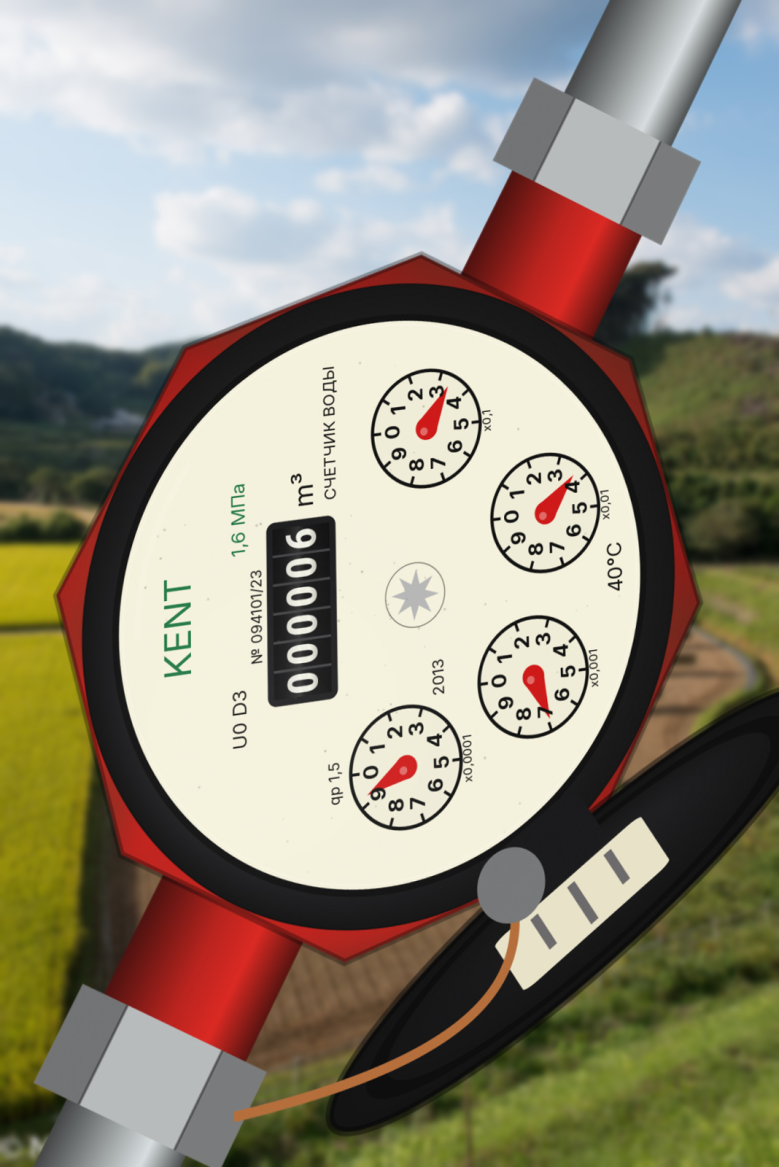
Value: 6.3369 m³
